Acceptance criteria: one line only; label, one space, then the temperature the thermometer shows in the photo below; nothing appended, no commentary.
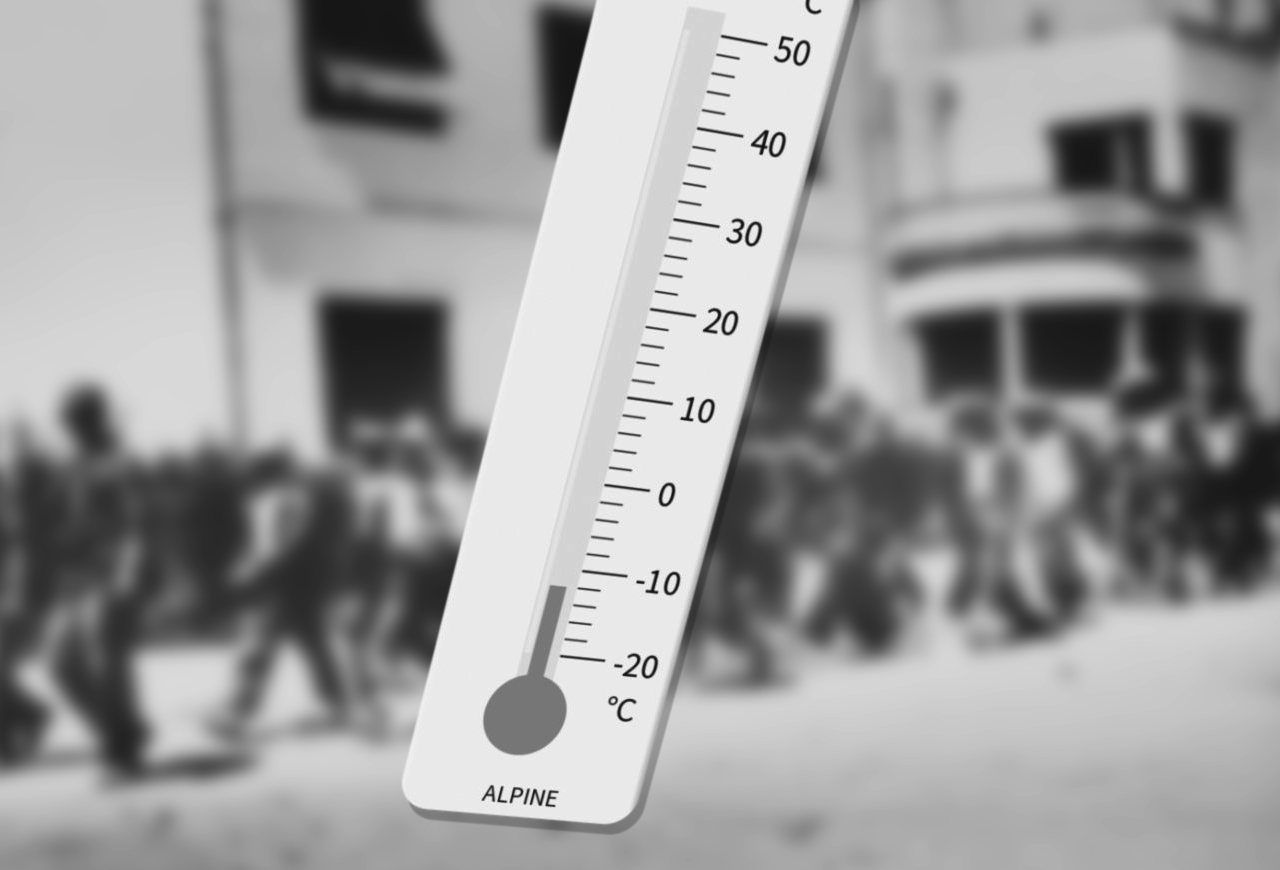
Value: -12 °C
